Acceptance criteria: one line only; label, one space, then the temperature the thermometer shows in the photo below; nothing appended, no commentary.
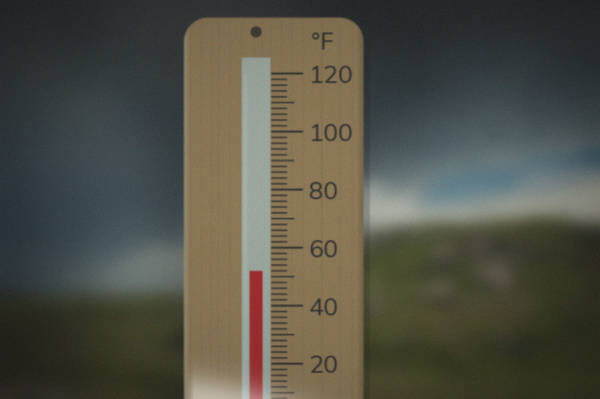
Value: 52 °F
